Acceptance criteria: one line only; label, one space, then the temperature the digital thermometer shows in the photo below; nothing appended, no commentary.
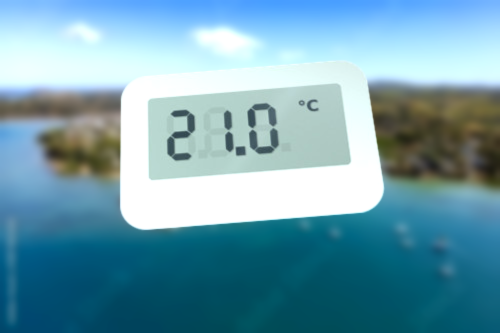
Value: 21.0 °C
